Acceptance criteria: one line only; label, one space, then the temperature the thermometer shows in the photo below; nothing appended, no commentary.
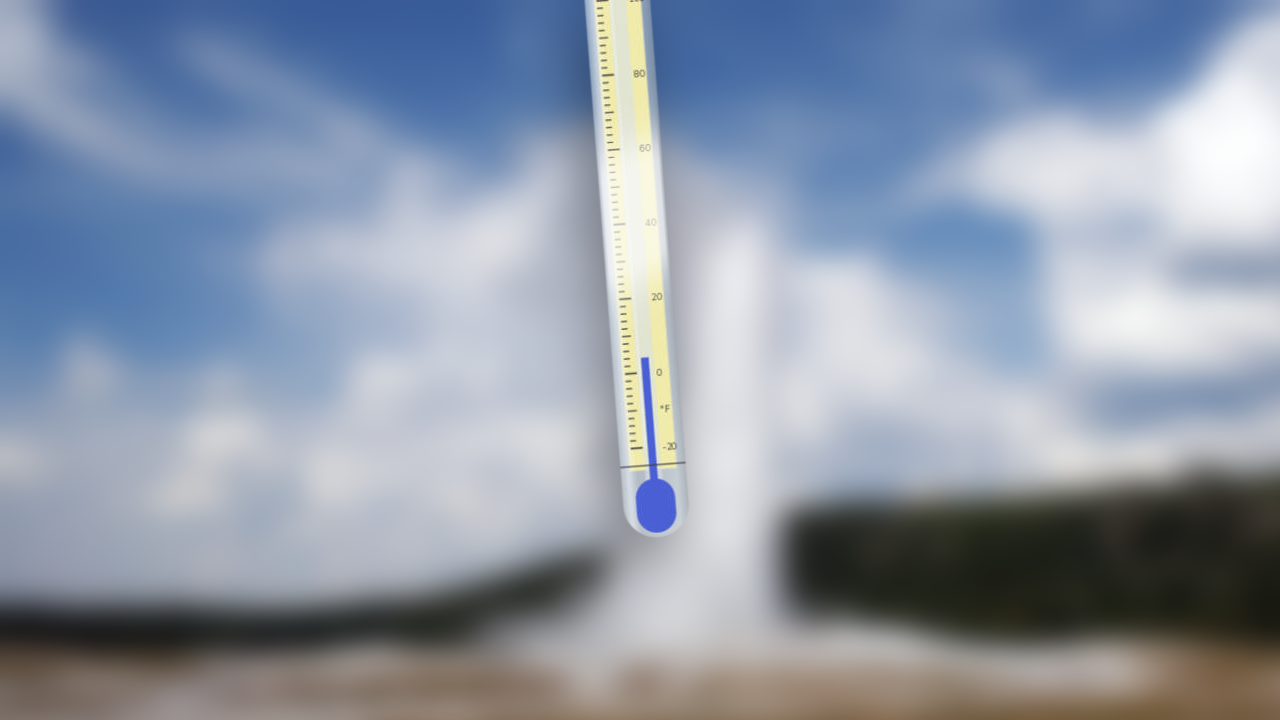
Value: 4 °F
